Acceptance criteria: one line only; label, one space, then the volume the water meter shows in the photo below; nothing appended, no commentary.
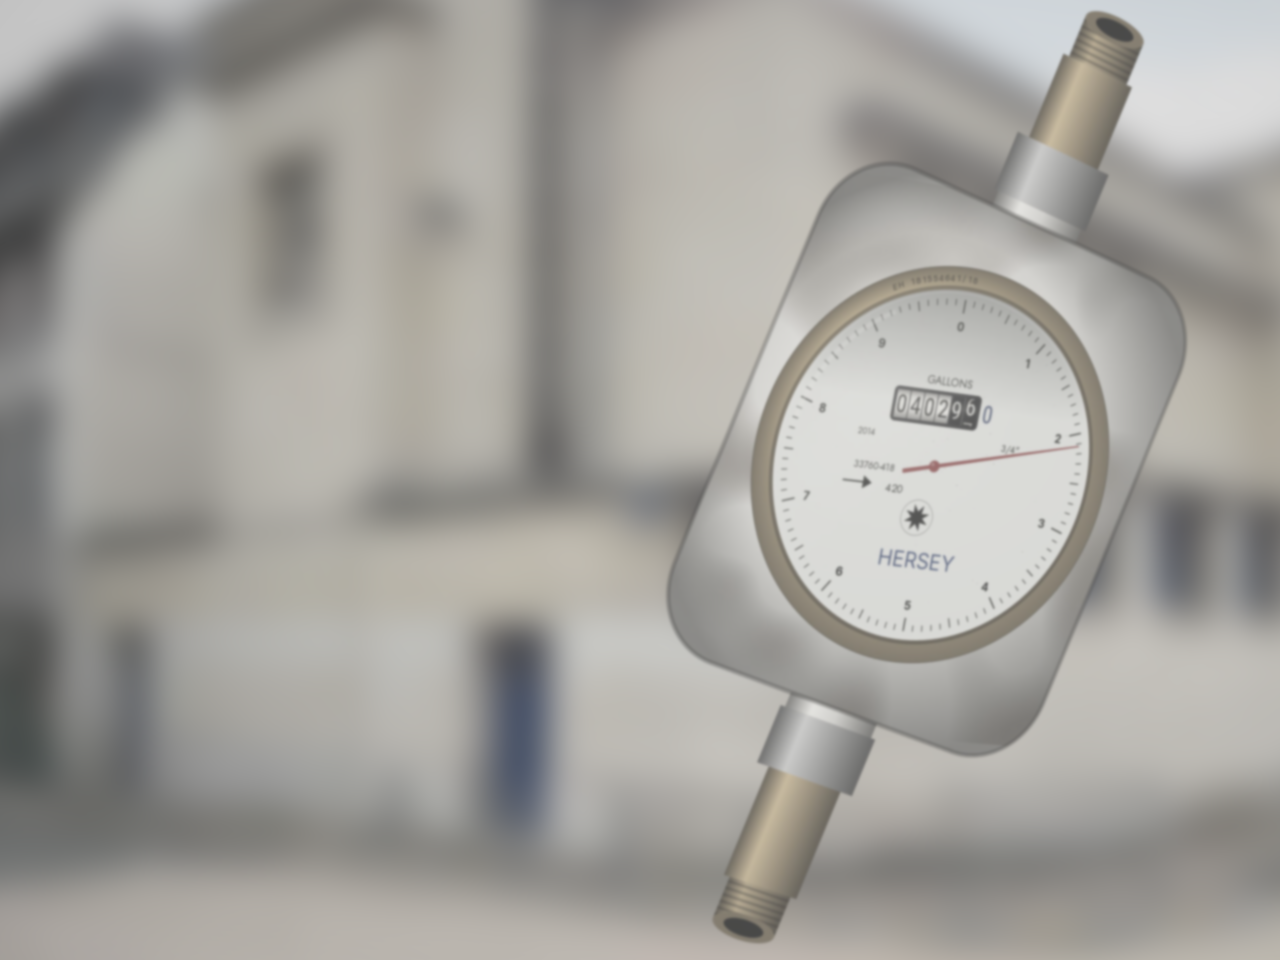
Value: 402962.1 gal
